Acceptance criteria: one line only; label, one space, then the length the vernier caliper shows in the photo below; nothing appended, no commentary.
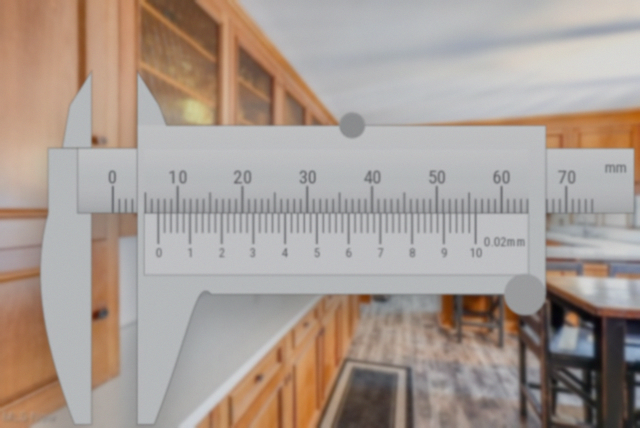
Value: 7.0 mm
